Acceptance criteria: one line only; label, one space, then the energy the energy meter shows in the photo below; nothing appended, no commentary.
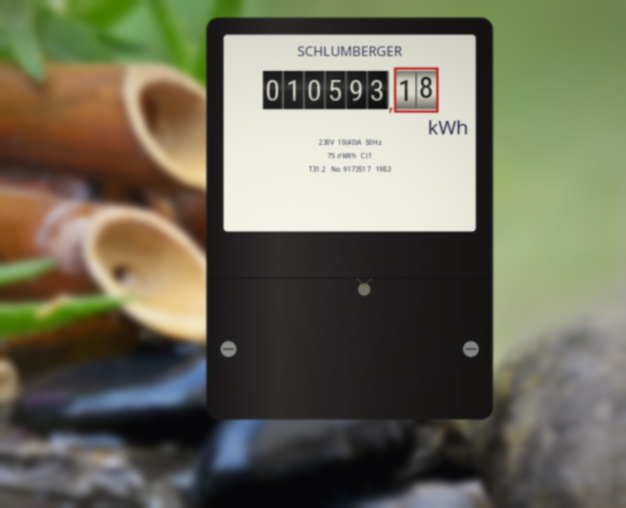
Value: 10593.18 kWh
